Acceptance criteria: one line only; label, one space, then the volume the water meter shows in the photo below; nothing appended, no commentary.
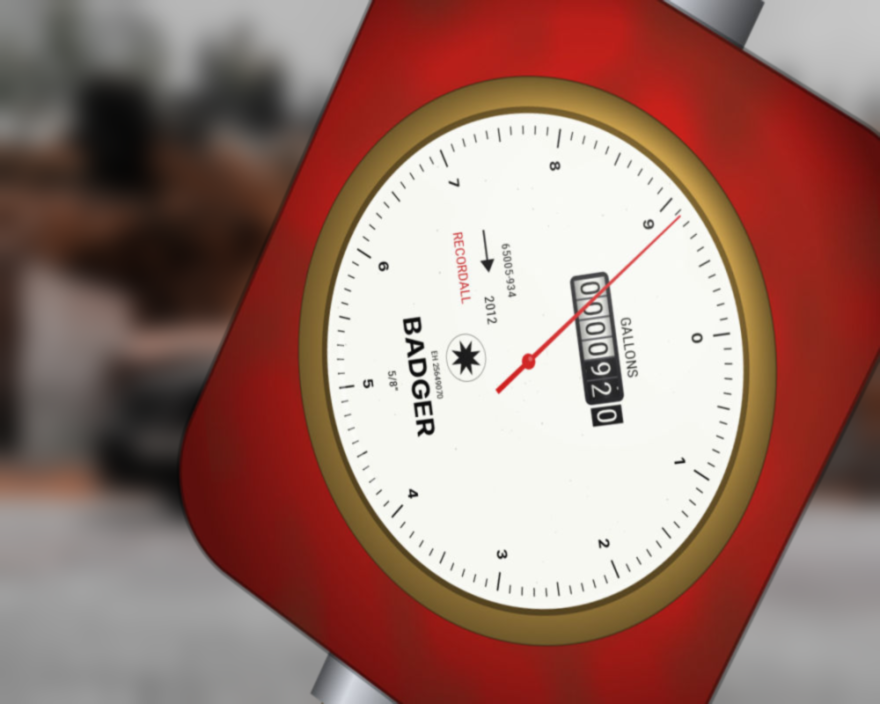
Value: 919.1 gal
